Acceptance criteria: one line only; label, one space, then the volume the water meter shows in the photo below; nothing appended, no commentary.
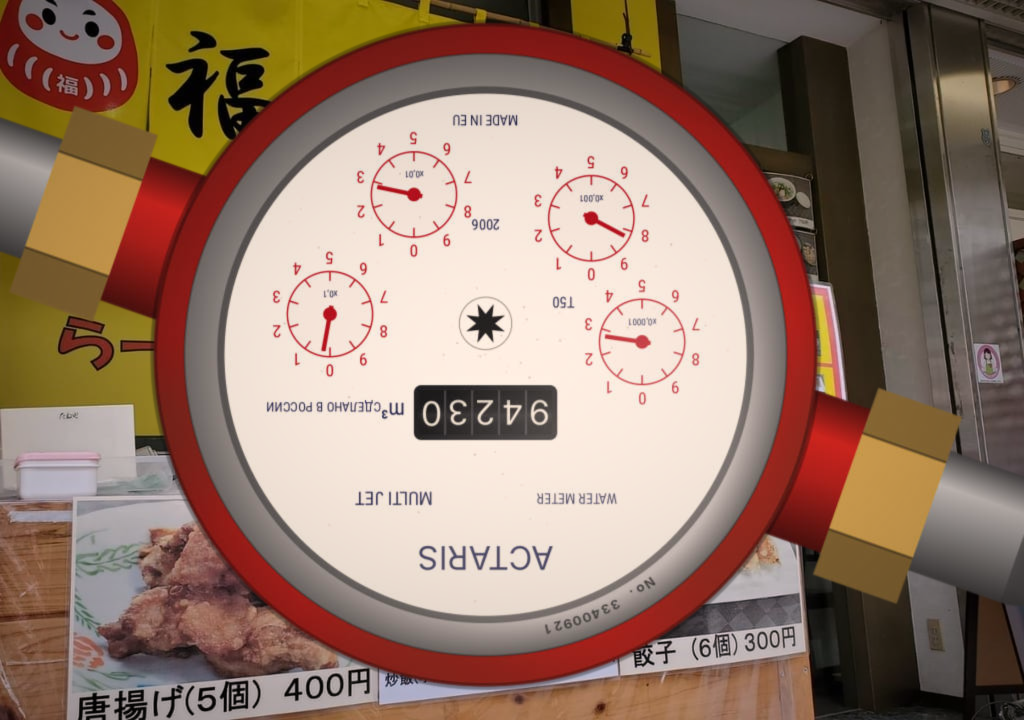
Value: 94230.0282 m³
